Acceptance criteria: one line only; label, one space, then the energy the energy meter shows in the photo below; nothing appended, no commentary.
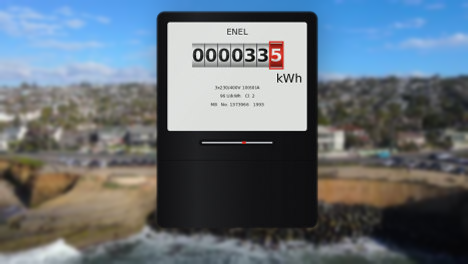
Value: 33.5 kWh
